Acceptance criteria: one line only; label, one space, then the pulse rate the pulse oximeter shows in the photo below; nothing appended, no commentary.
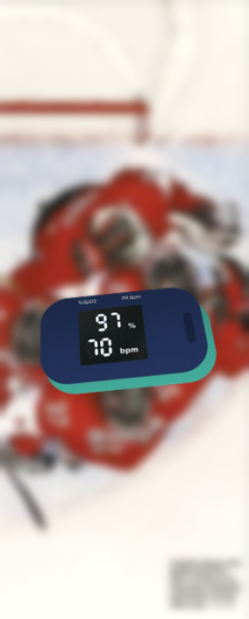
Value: 70 bpm
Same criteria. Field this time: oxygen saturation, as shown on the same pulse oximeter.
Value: 97 %
